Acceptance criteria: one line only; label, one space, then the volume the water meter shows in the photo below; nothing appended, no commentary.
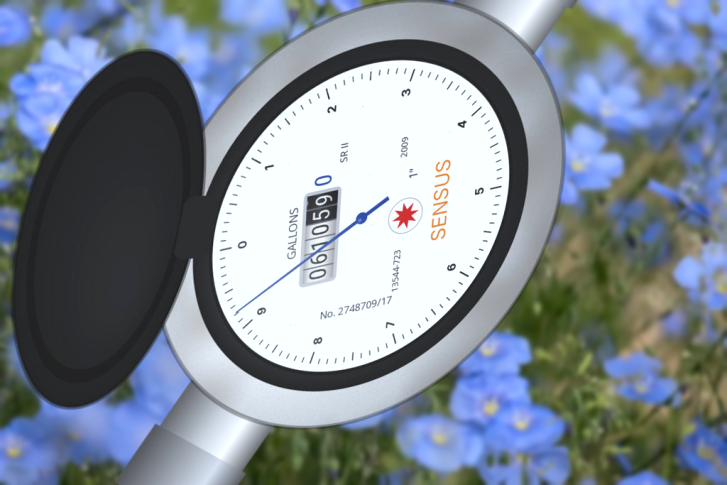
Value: 610589.2 gal
